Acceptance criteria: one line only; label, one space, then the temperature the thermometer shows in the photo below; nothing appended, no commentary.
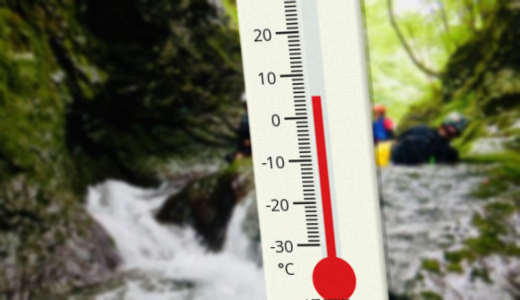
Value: 5 °C
